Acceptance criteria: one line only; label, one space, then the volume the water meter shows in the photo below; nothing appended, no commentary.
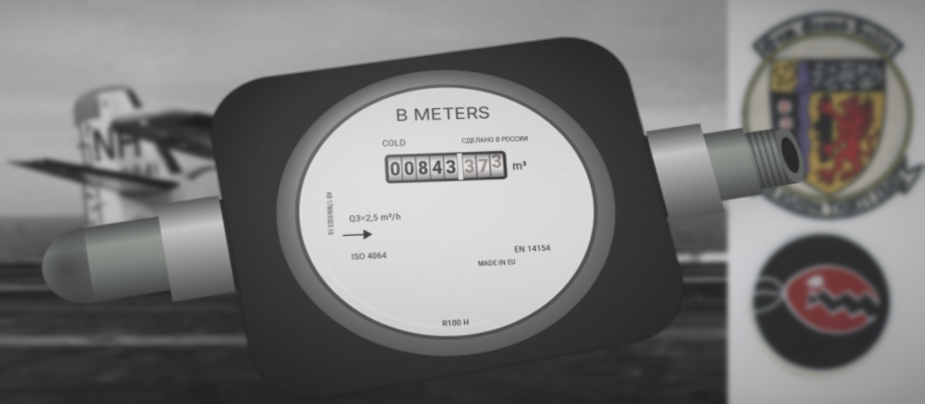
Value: 843.373 m³
